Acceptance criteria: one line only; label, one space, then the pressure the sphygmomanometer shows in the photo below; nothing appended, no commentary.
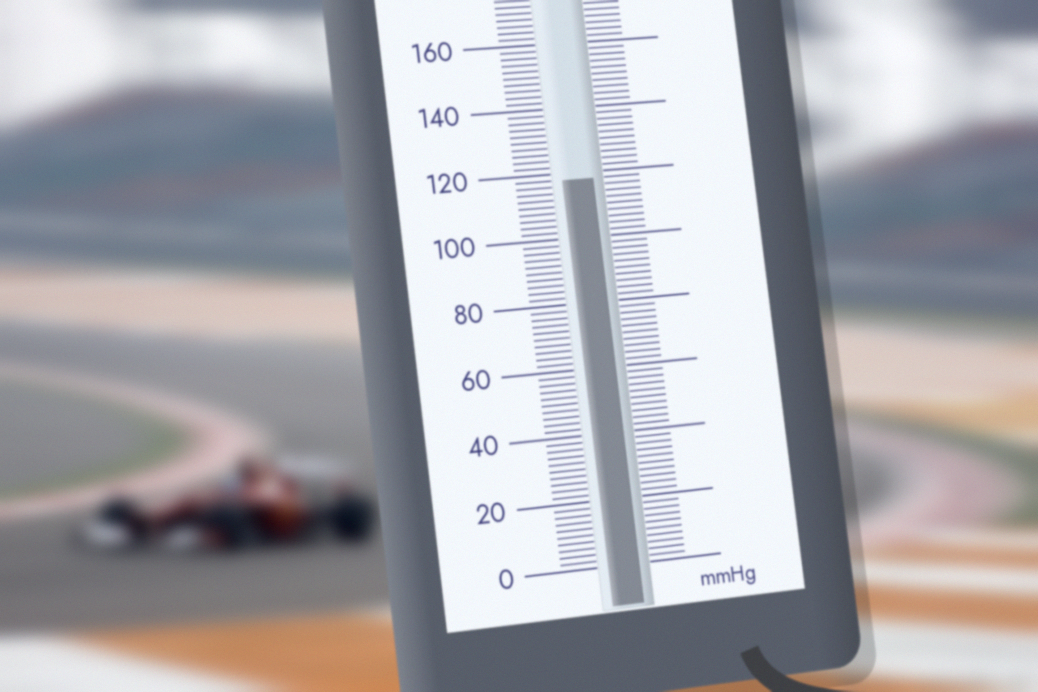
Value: 118 mmHg
